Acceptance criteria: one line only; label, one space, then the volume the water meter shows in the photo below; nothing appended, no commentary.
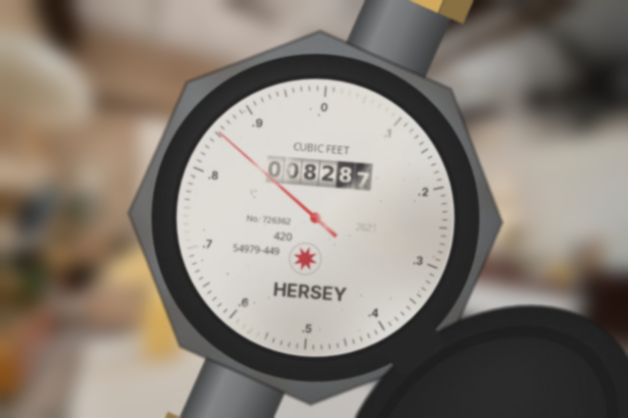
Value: 8286.85 ft³
